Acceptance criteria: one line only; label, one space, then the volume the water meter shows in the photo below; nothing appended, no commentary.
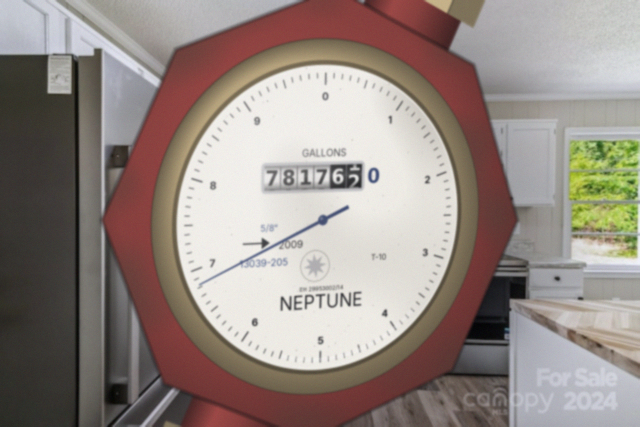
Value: 7817616.8 gal
